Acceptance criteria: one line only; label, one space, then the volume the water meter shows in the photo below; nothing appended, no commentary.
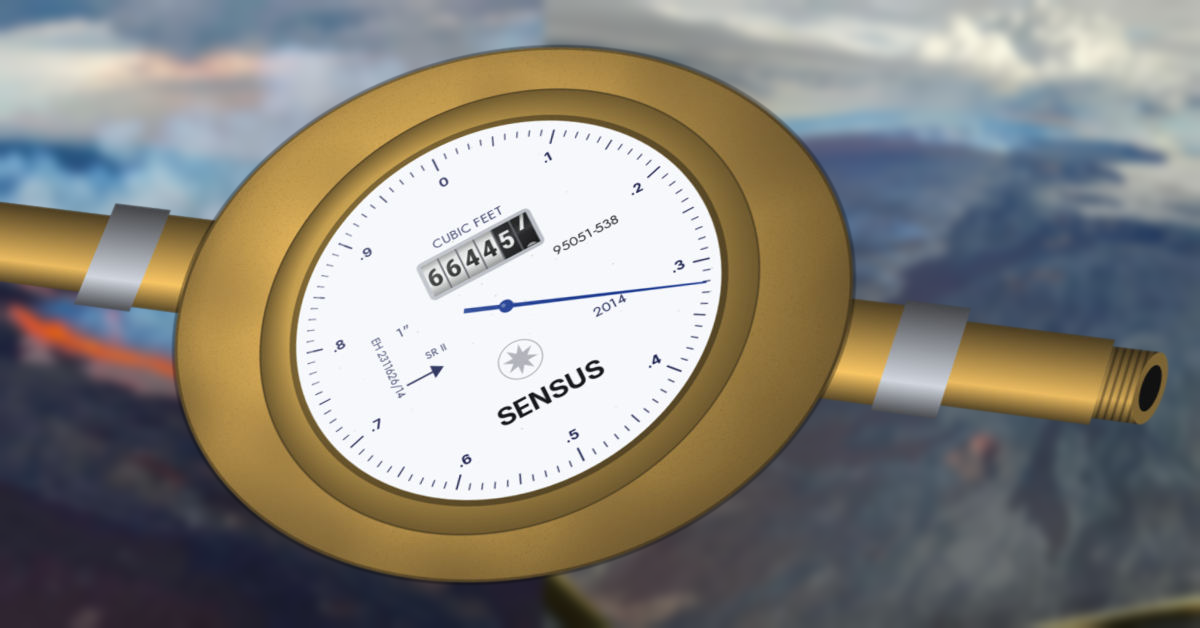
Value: 664457.32 ft³
